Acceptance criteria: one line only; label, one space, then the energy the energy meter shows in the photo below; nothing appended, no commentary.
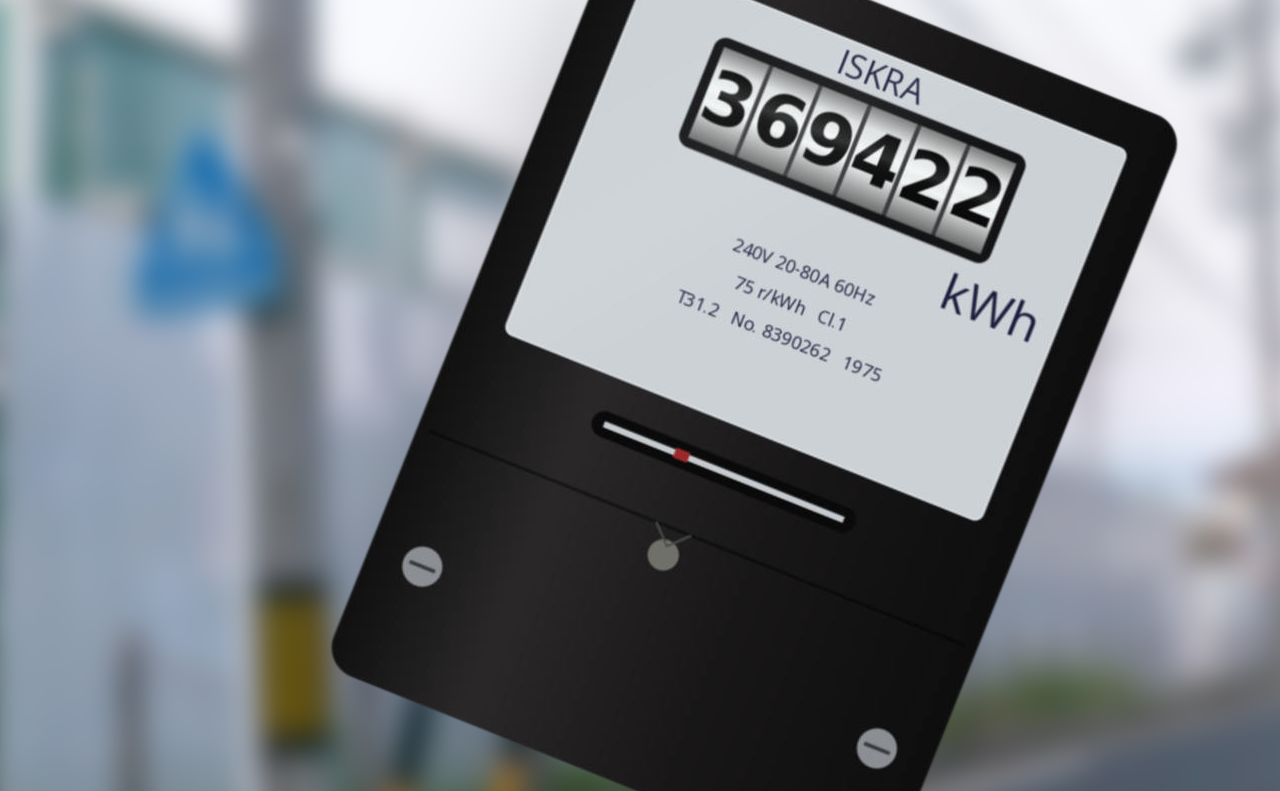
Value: 369422 kWh
